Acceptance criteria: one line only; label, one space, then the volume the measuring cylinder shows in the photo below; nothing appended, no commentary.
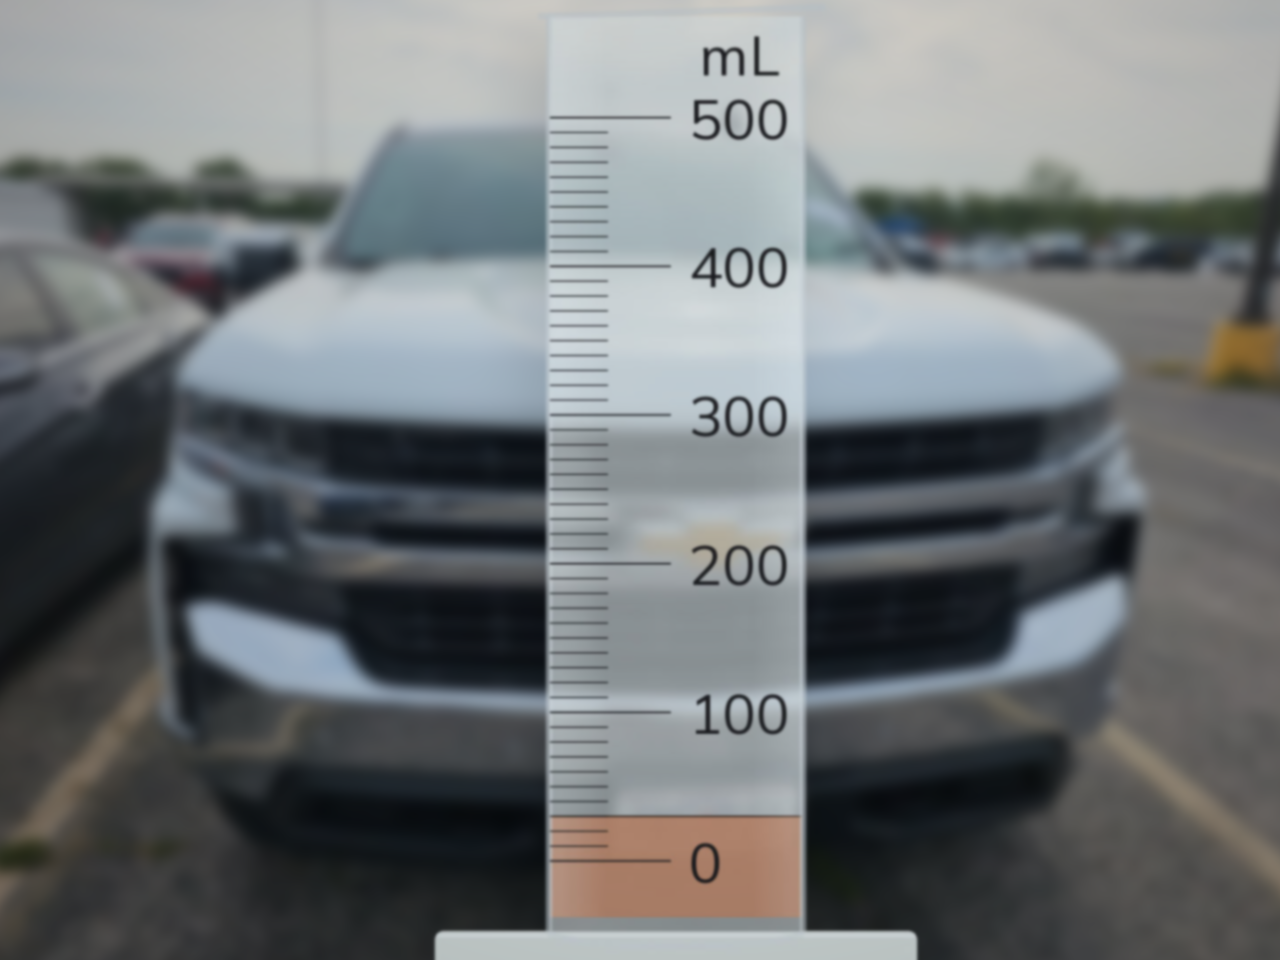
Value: 30 mL
